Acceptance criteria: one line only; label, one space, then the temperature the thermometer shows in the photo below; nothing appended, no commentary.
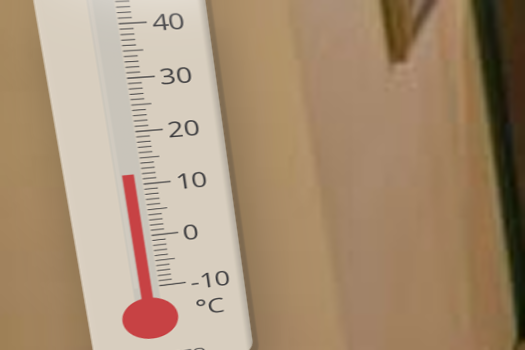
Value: 12 °C
